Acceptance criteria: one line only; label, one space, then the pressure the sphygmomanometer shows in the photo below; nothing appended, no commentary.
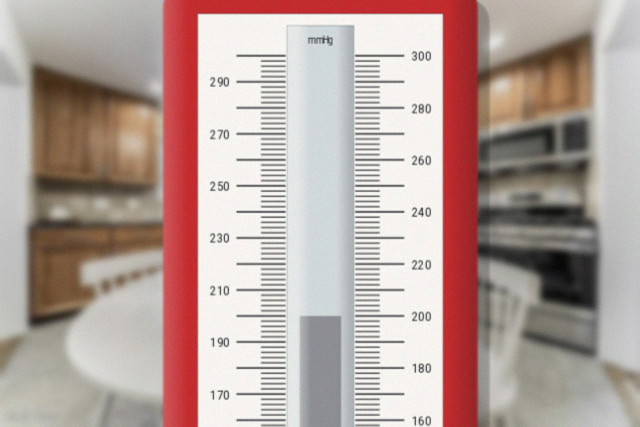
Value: 200 mmHg
